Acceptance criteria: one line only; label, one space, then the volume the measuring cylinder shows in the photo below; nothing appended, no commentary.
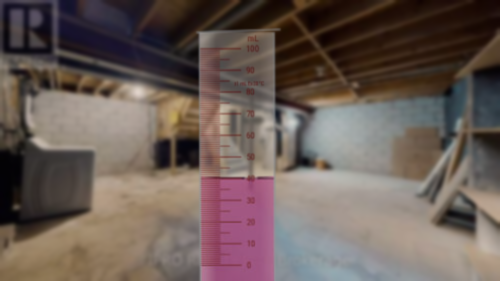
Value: 40 mL
